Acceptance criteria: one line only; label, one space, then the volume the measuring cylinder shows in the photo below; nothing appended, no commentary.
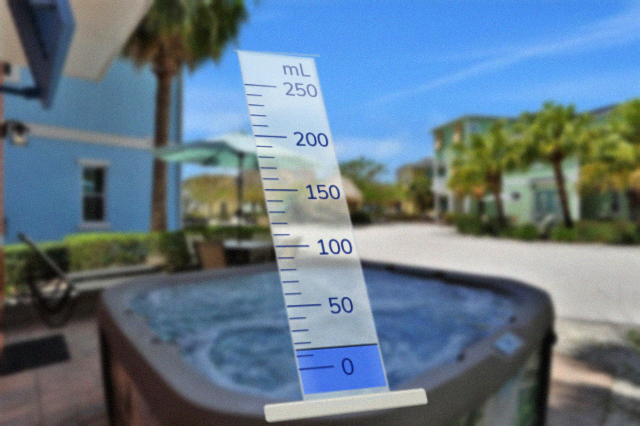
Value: 15 mL
